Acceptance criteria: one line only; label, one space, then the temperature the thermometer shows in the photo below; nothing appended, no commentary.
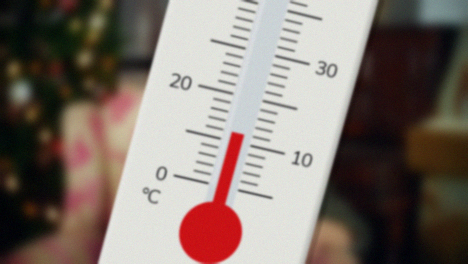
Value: 12 °C
